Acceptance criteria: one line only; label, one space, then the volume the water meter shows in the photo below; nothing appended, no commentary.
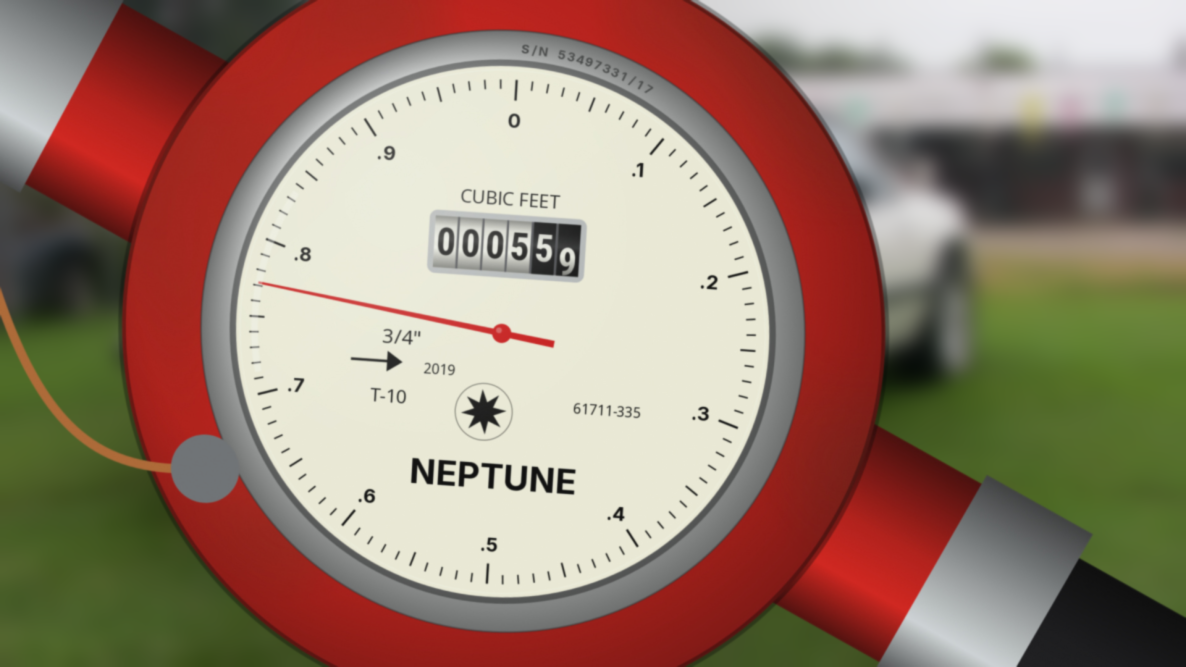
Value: 558.77 ft³
